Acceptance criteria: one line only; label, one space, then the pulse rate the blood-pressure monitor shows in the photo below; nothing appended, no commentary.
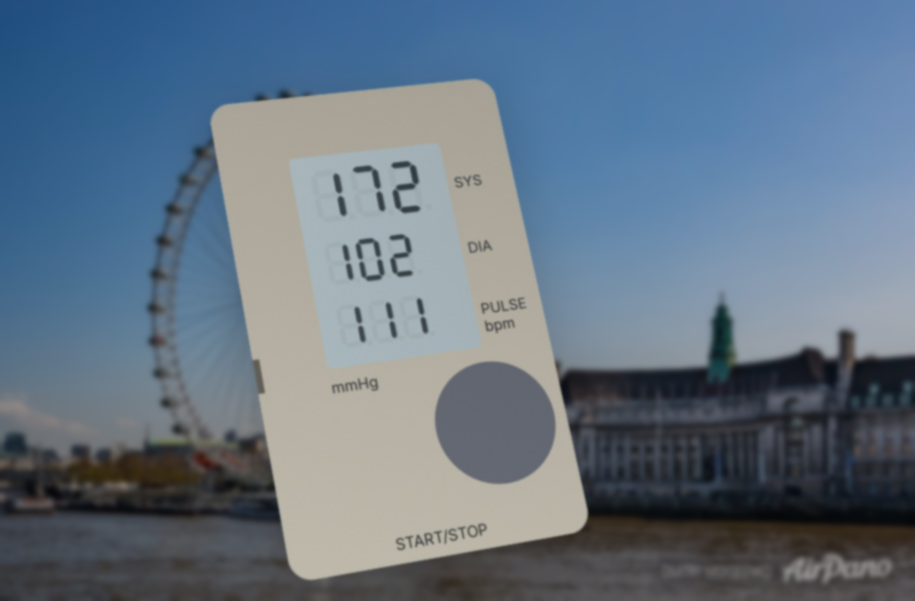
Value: 111 bpm
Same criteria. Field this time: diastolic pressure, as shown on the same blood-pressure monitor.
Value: 102 mmHg
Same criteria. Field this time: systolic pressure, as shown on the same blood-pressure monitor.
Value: 172 mmHg
